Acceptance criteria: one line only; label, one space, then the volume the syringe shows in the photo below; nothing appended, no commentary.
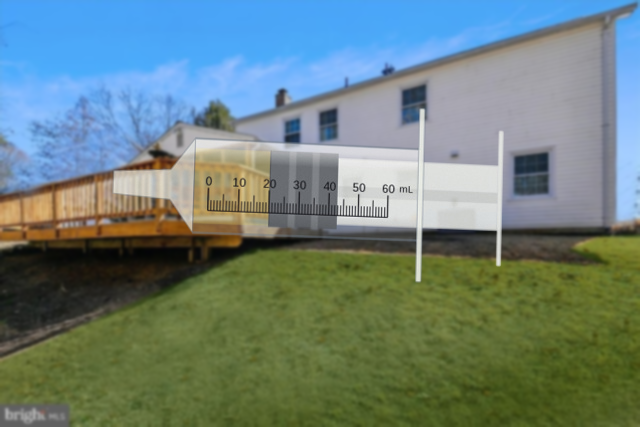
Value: 20 mL
